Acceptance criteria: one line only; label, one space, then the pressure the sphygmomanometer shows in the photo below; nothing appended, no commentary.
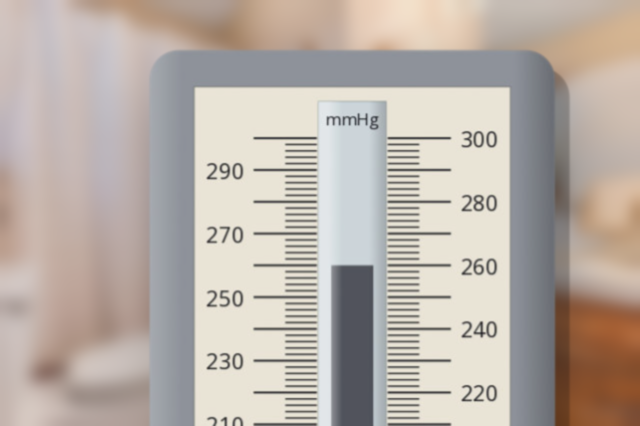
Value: 260 mmHg
